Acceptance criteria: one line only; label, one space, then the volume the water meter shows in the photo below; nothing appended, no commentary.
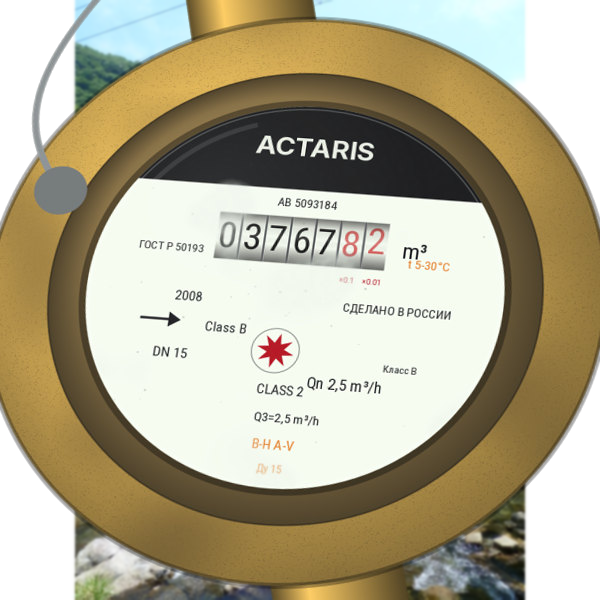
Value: 3767.82 m³
